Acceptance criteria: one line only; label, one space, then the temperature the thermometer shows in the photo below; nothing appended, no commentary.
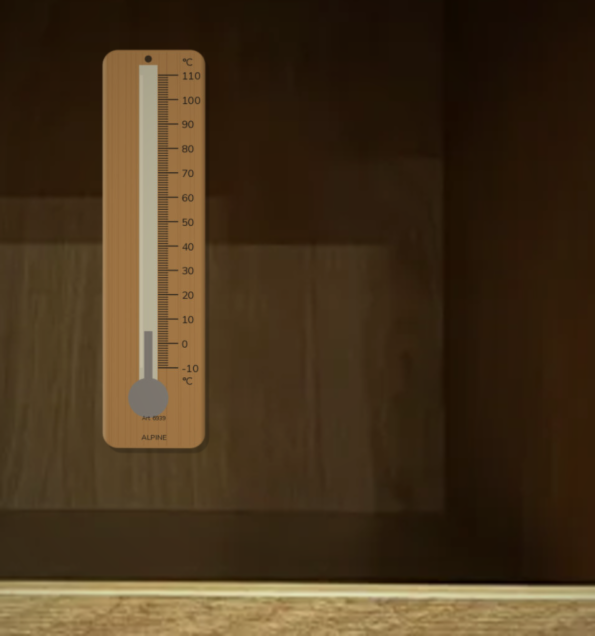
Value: 5 °C
